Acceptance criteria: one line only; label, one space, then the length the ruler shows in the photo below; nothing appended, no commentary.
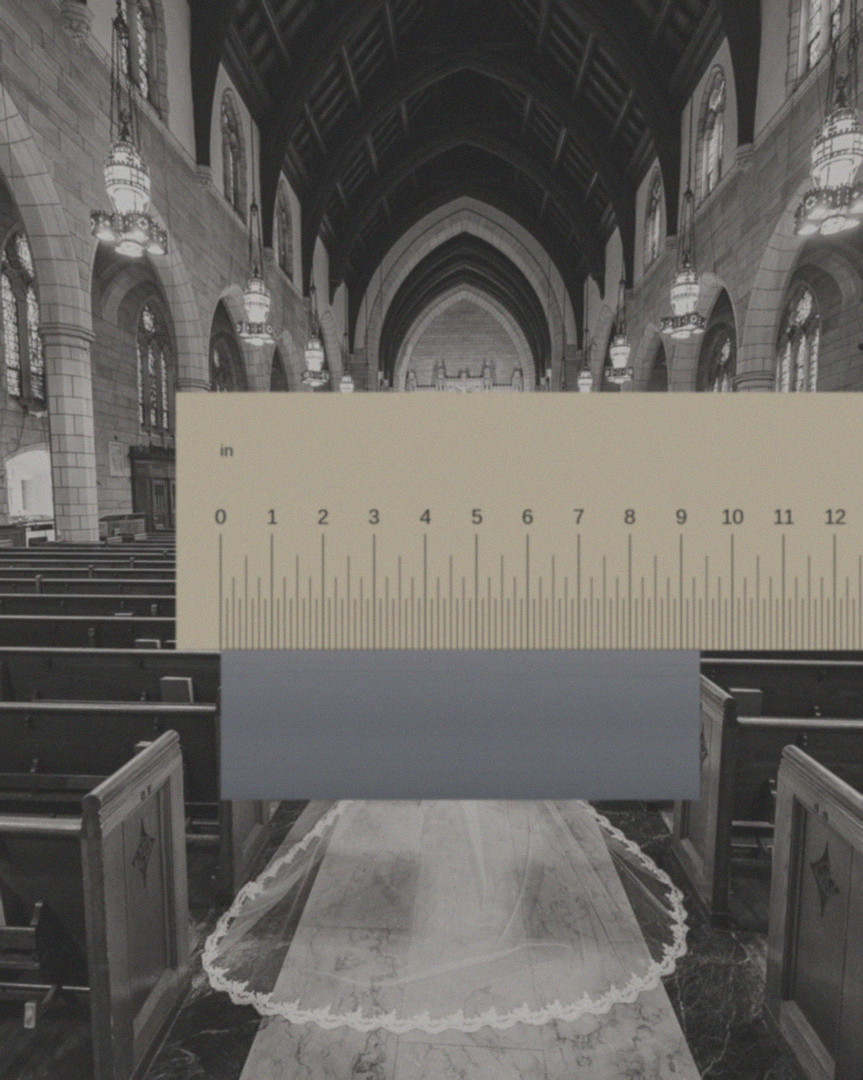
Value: 9.375 in
